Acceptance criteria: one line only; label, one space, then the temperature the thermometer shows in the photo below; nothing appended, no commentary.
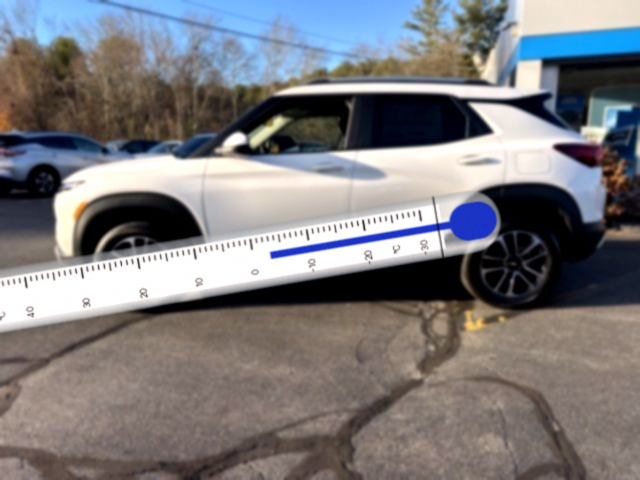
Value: -3 °C
